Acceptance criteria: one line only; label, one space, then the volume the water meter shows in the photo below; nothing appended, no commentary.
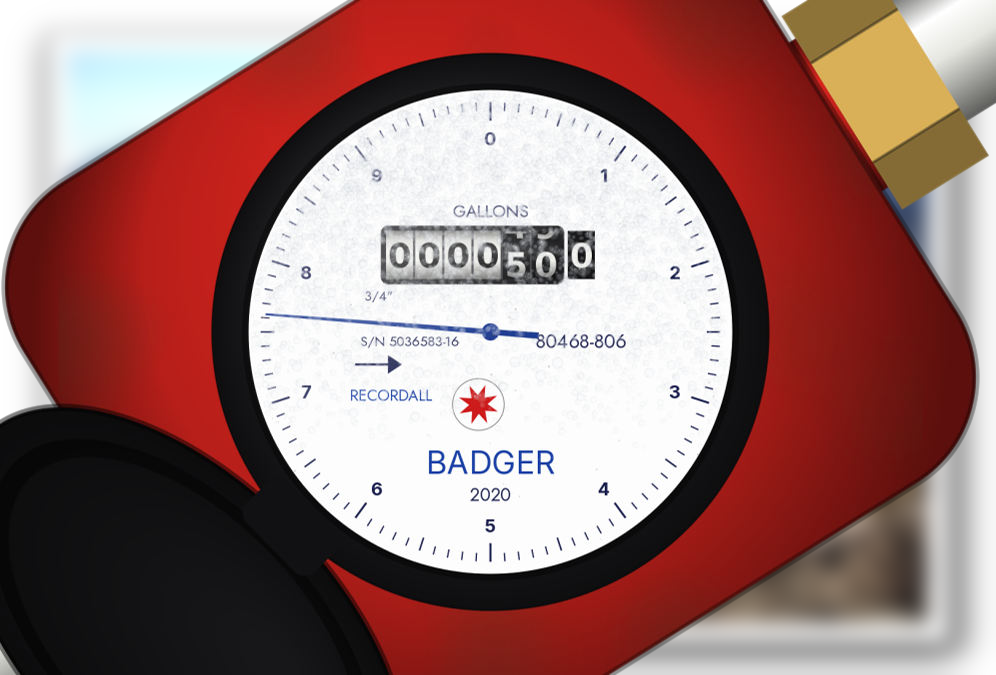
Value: 497.6 gal
